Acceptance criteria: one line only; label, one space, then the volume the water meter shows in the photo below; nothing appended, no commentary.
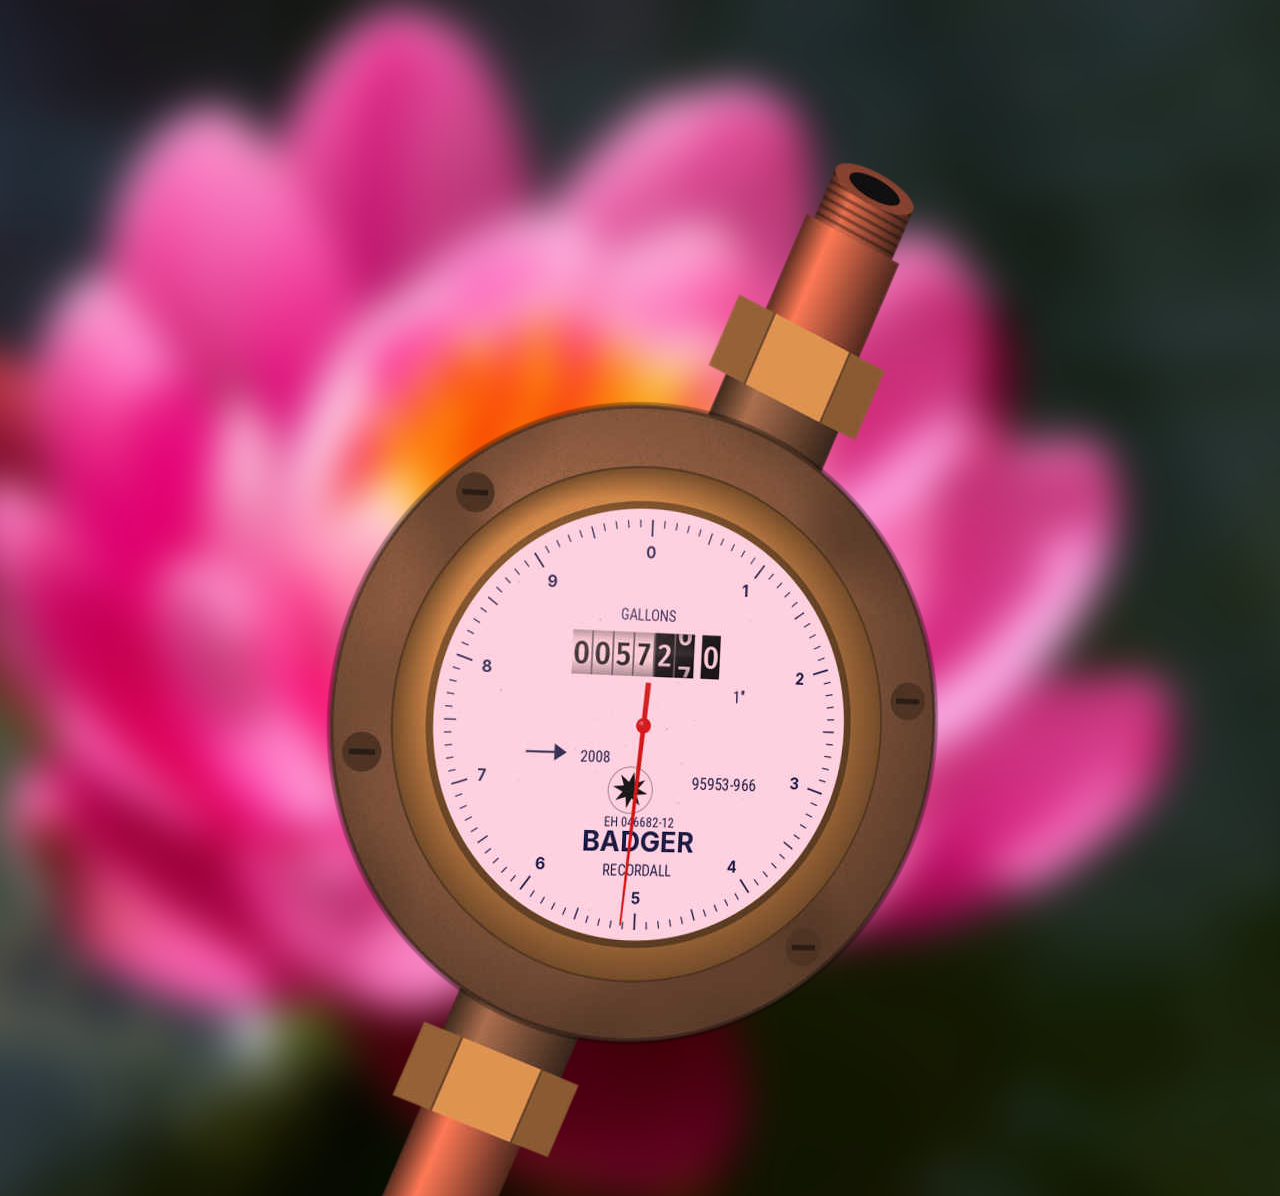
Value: 57265.1 gal
